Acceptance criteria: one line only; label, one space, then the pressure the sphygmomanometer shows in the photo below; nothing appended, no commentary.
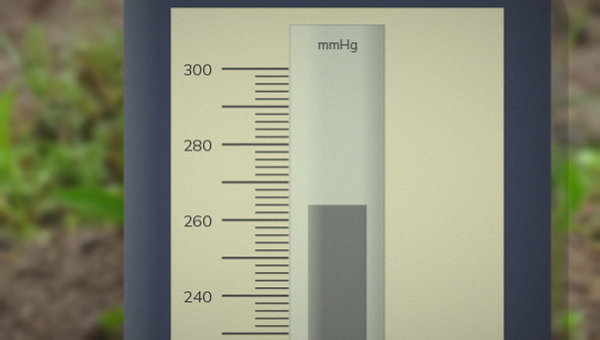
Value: 264 mmHg
